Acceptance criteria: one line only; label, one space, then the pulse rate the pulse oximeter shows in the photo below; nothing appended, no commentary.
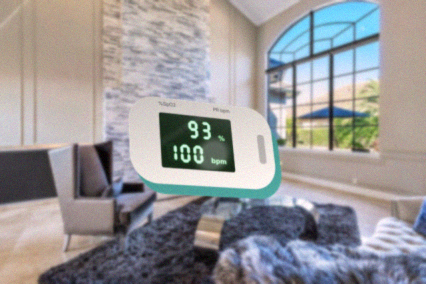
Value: 100 bpm
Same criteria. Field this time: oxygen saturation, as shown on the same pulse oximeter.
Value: 93 %
